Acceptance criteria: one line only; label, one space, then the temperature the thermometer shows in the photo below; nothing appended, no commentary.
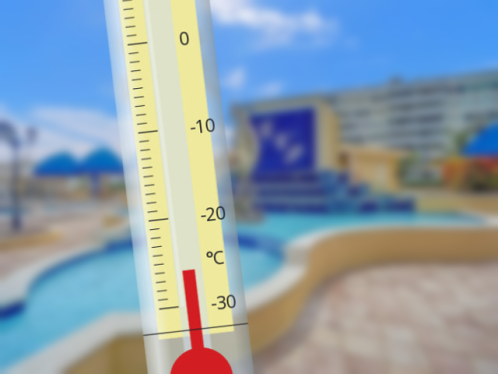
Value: -26 °C
